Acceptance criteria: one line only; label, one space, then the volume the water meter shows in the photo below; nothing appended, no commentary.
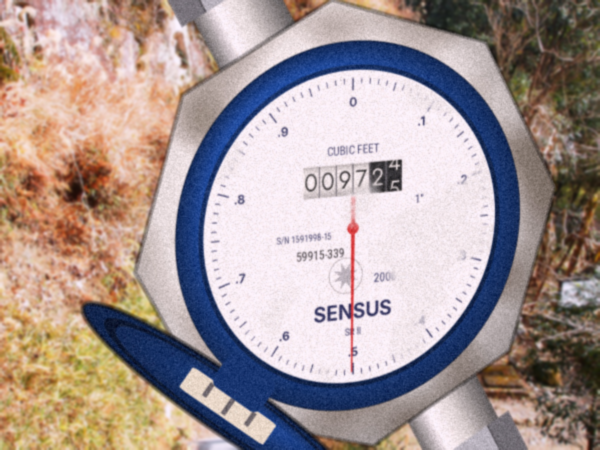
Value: 9724.50 ft³
